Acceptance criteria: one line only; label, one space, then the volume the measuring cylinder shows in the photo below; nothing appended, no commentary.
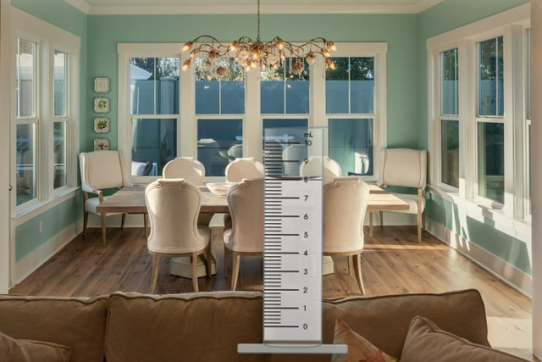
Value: 8 mL
